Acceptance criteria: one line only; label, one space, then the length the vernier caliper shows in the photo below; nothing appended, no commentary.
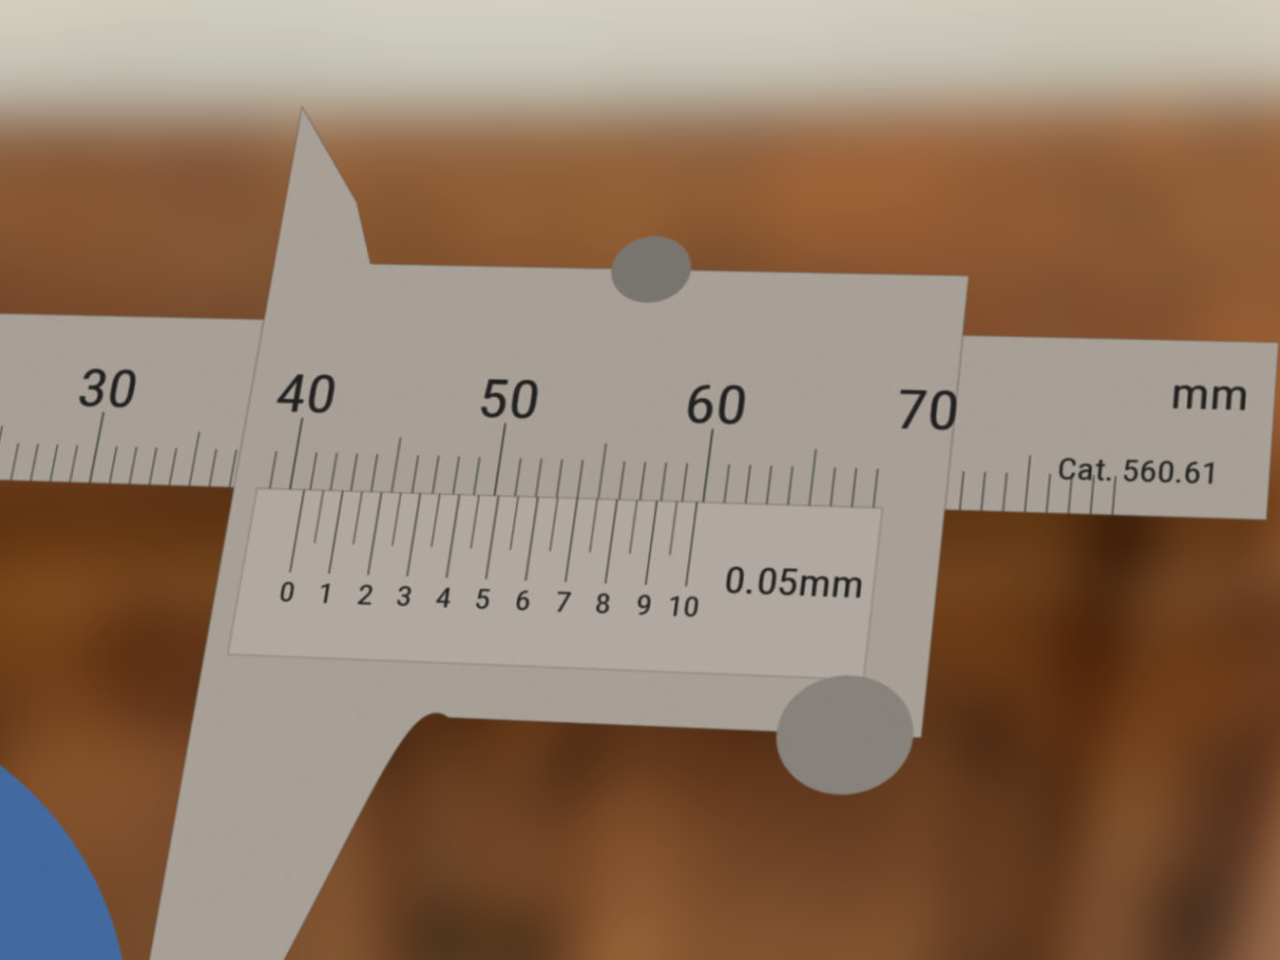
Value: 40.7 mm
